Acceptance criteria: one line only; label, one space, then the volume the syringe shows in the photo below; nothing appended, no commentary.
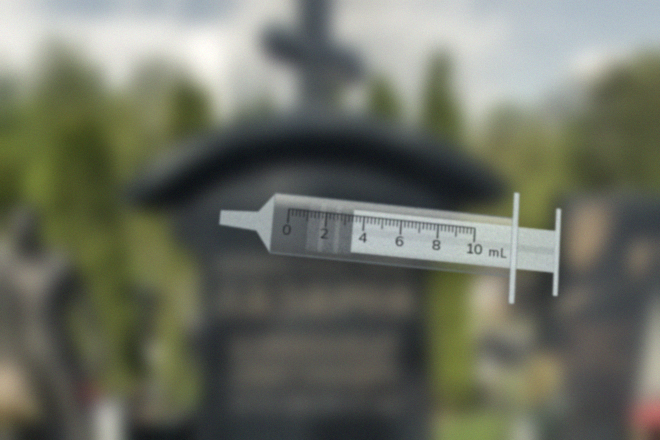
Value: 1 mL
